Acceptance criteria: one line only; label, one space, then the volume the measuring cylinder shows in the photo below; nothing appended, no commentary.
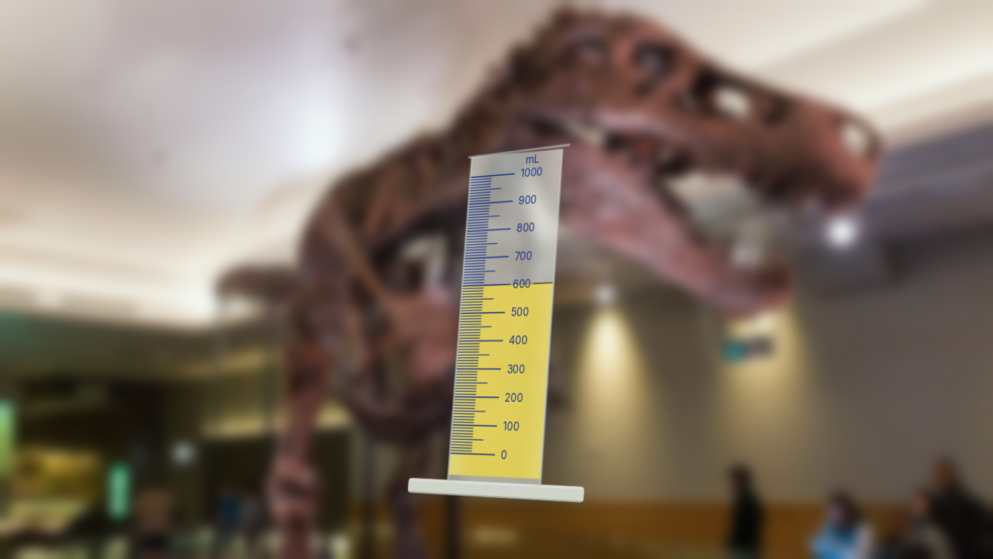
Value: 600 mL
